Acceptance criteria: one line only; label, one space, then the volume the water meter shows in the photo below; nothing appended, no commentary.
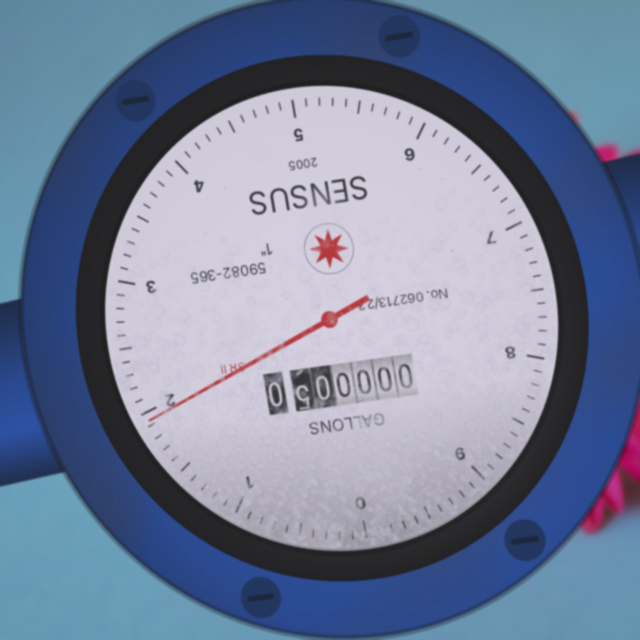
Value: 51.9 gal
